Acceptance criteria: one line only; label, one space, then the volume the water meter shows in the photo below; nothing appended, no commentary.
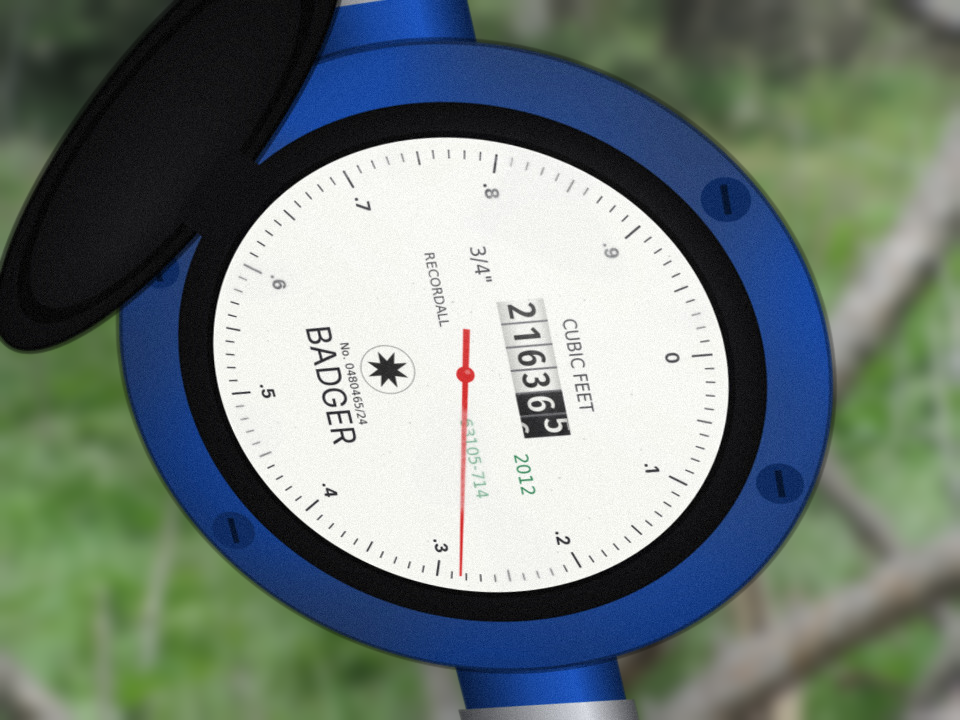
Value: 216365.28 ft³
